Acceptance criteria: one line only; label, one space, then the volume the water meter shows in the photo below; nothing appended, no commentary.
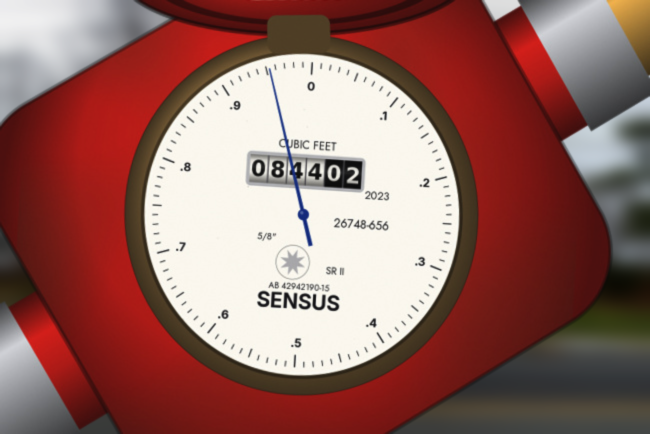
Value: 84401.95 ft³
